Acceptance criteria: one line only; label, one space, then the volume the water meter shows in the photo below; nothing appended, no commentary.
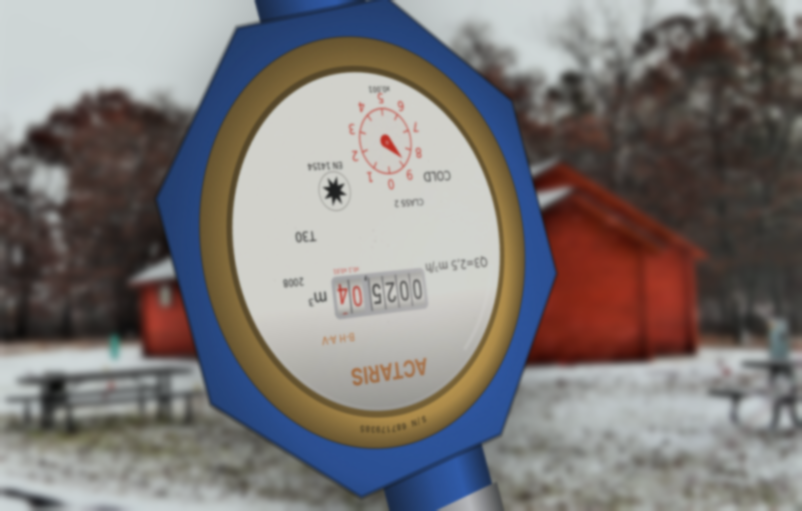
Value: 25.038 m³
